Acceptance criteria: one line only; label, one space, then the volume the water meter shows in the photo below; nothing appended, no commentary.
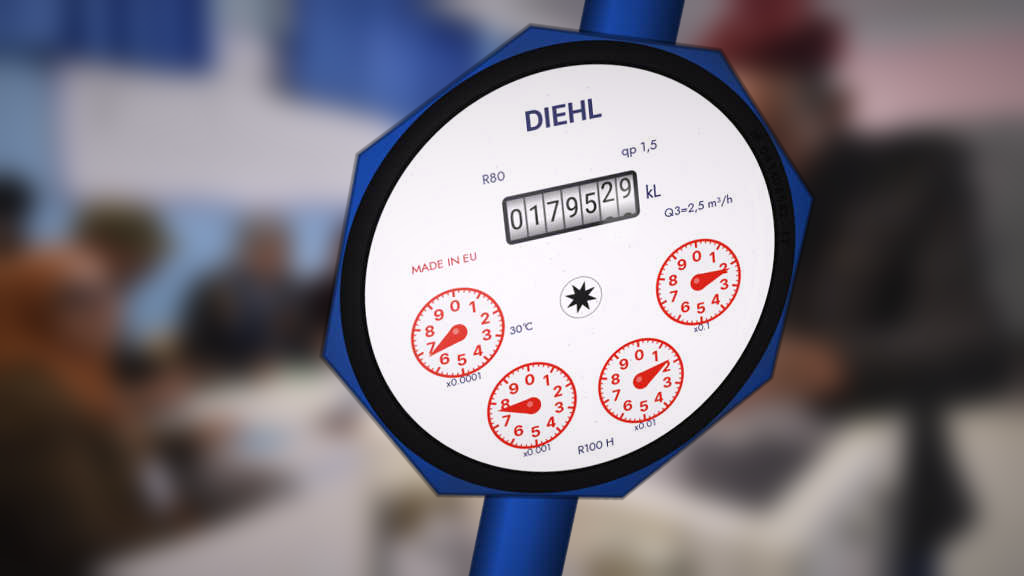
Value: 179529.2176 kL
